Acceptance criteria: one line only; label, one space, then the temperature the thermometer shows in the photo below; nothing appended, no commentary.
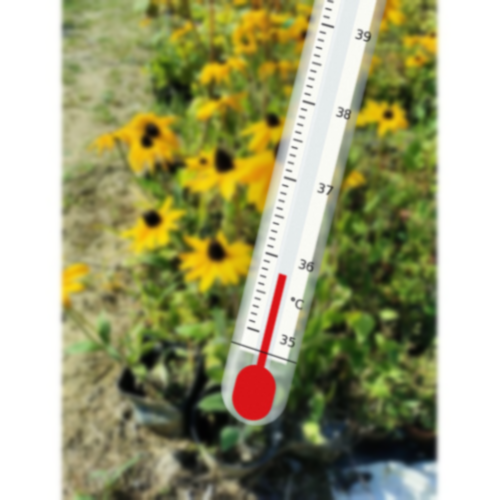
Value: 35.8 °C
